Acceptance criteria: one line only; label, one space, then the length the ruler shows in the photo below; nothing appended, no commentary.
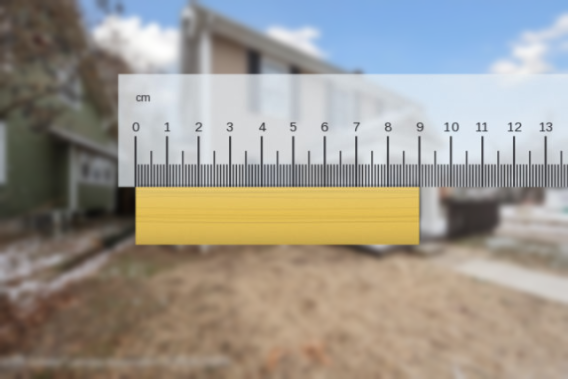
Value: 9 cm
